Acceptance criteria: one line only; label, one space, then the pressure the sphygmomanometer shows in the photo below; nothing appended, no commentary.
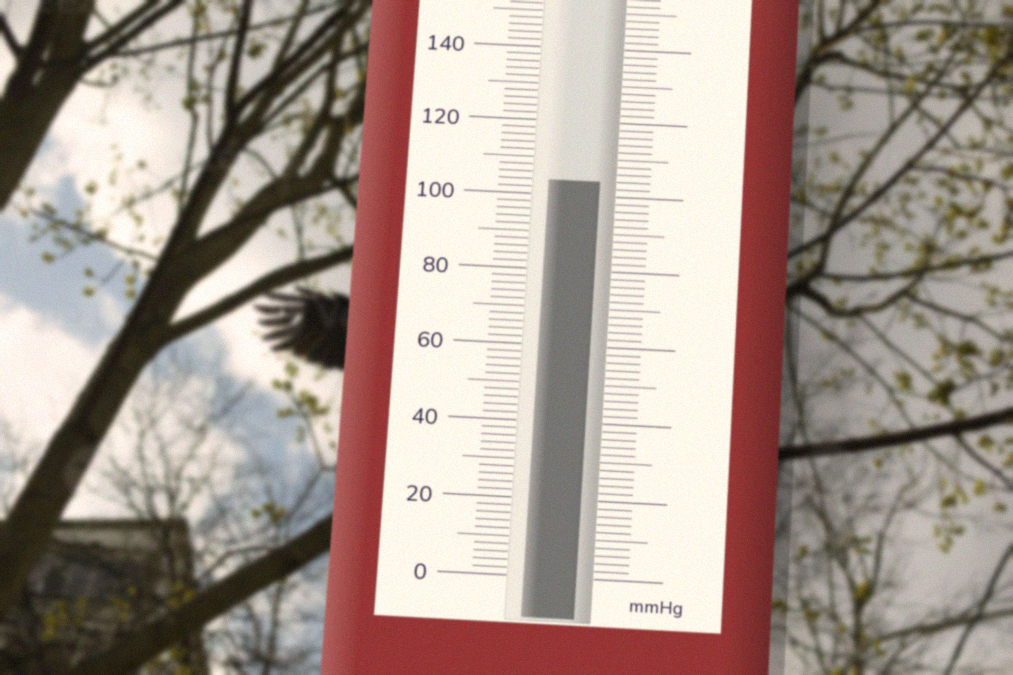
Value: 104 mmHg
